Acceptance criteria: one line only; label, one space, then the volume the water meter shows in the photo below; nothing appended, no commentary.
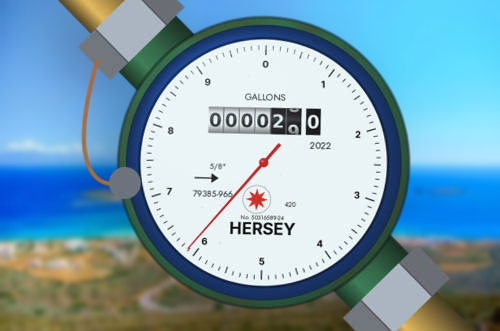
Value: 286.1 gal
